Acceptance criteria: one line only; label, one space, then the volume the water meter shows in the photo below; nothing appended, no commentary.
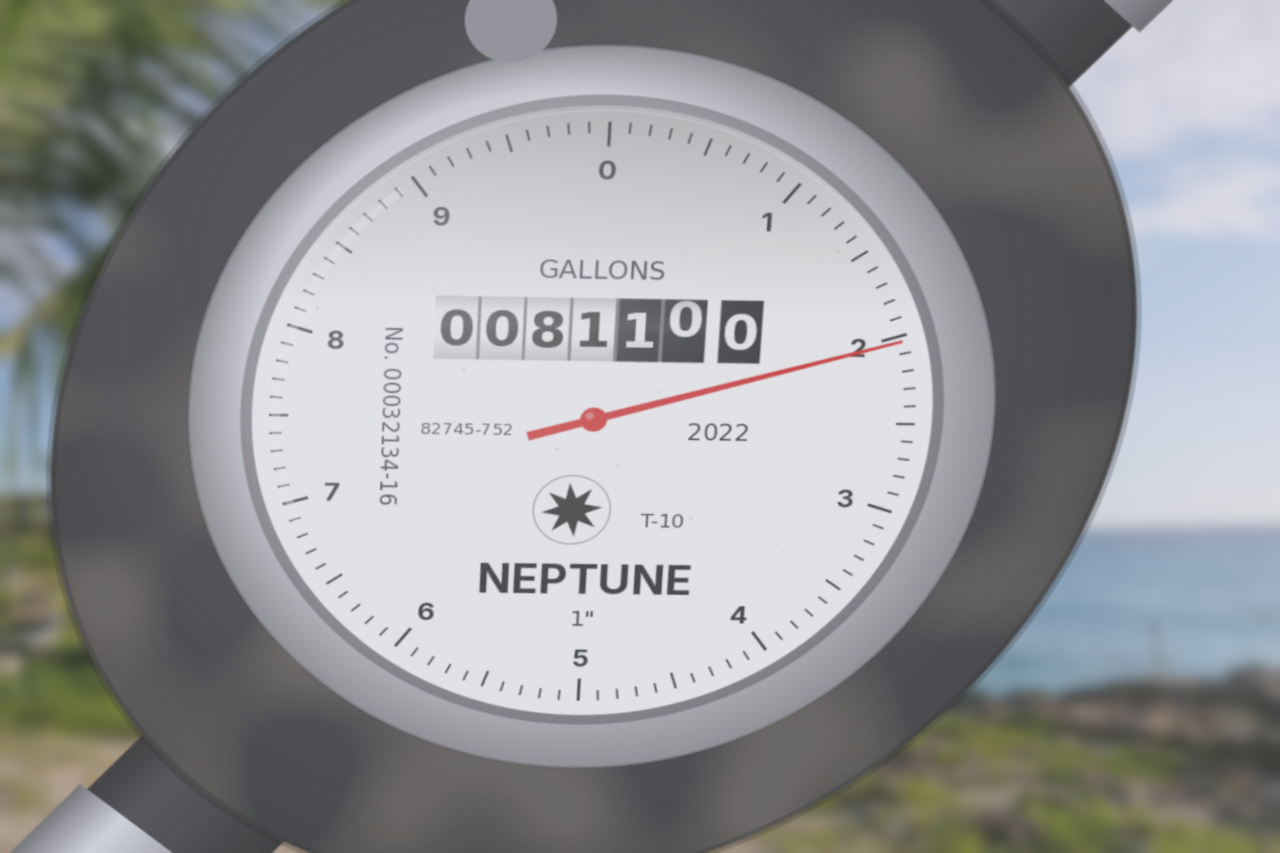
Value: 81102.0 gal
